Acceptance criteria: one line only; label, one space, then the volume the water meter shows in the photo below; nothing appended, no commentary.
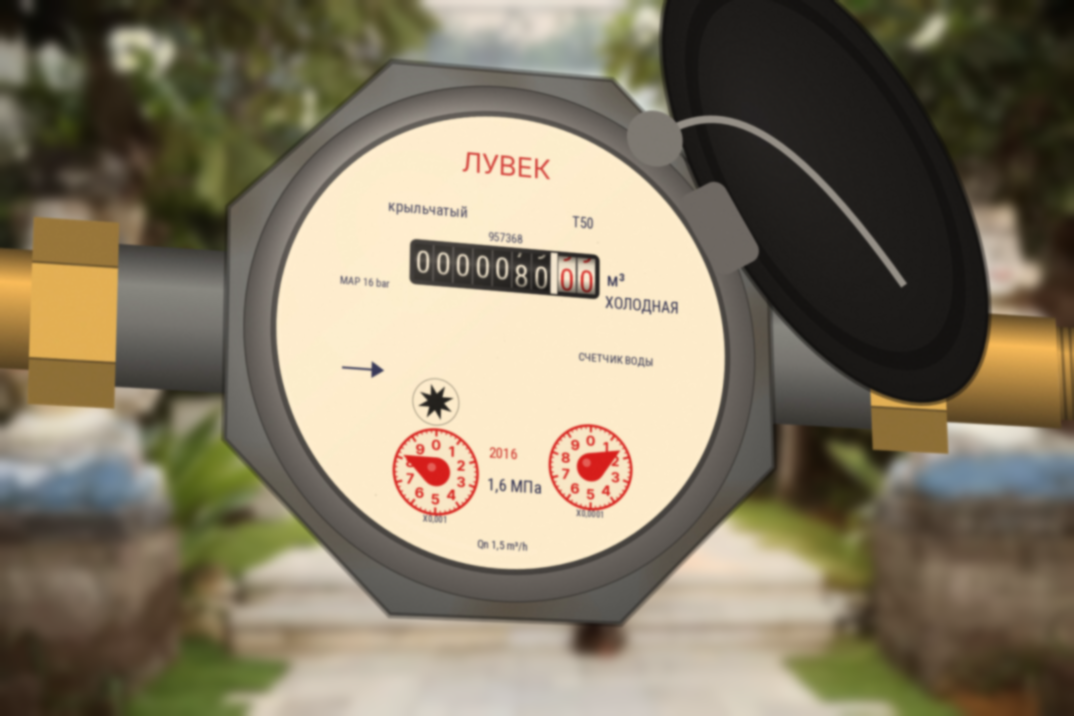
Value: 79.9981 m³
